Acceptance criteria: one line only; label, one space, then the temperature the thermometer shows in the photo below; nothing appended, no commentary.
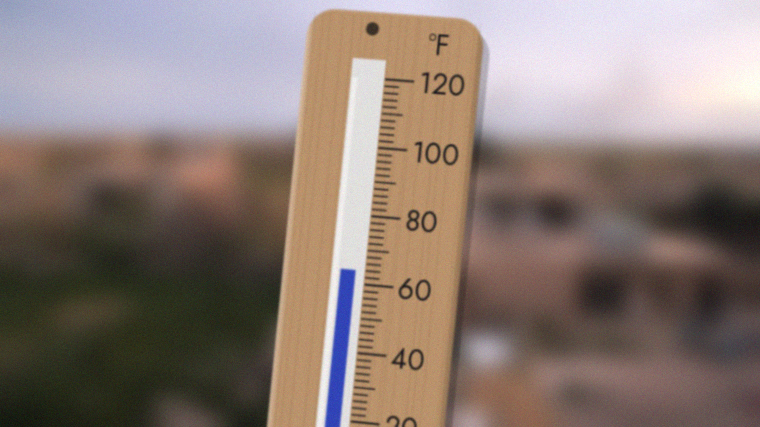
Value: 64 °F
